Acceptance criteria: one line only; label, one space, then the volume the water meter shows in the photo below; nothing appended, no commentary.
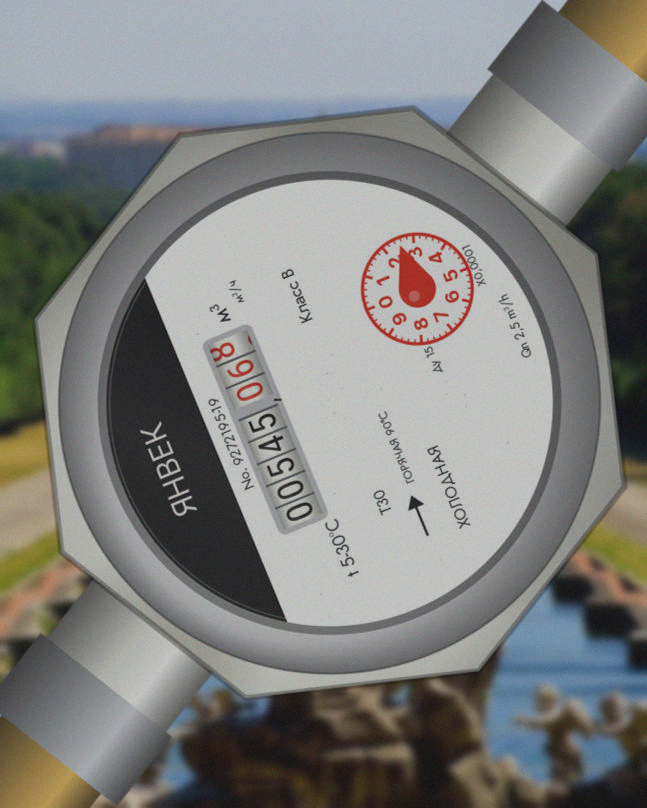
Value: 545.0682 m³
